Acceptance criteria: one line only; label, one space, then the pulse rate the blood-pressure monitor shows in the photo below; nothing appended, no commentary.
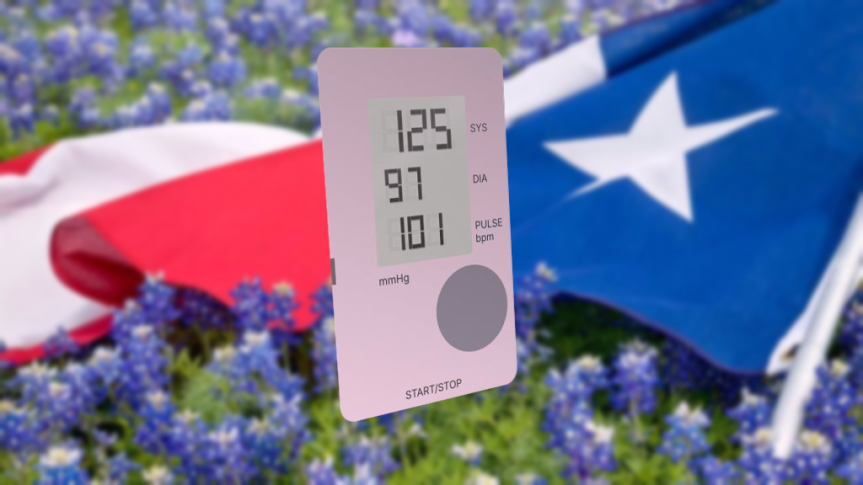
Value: 101 bpm
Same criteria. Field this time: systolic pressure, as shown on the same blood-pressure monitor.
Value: 125 mmHg
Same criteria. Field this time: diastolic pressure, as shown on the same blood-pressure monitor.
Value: 97 mmHg
